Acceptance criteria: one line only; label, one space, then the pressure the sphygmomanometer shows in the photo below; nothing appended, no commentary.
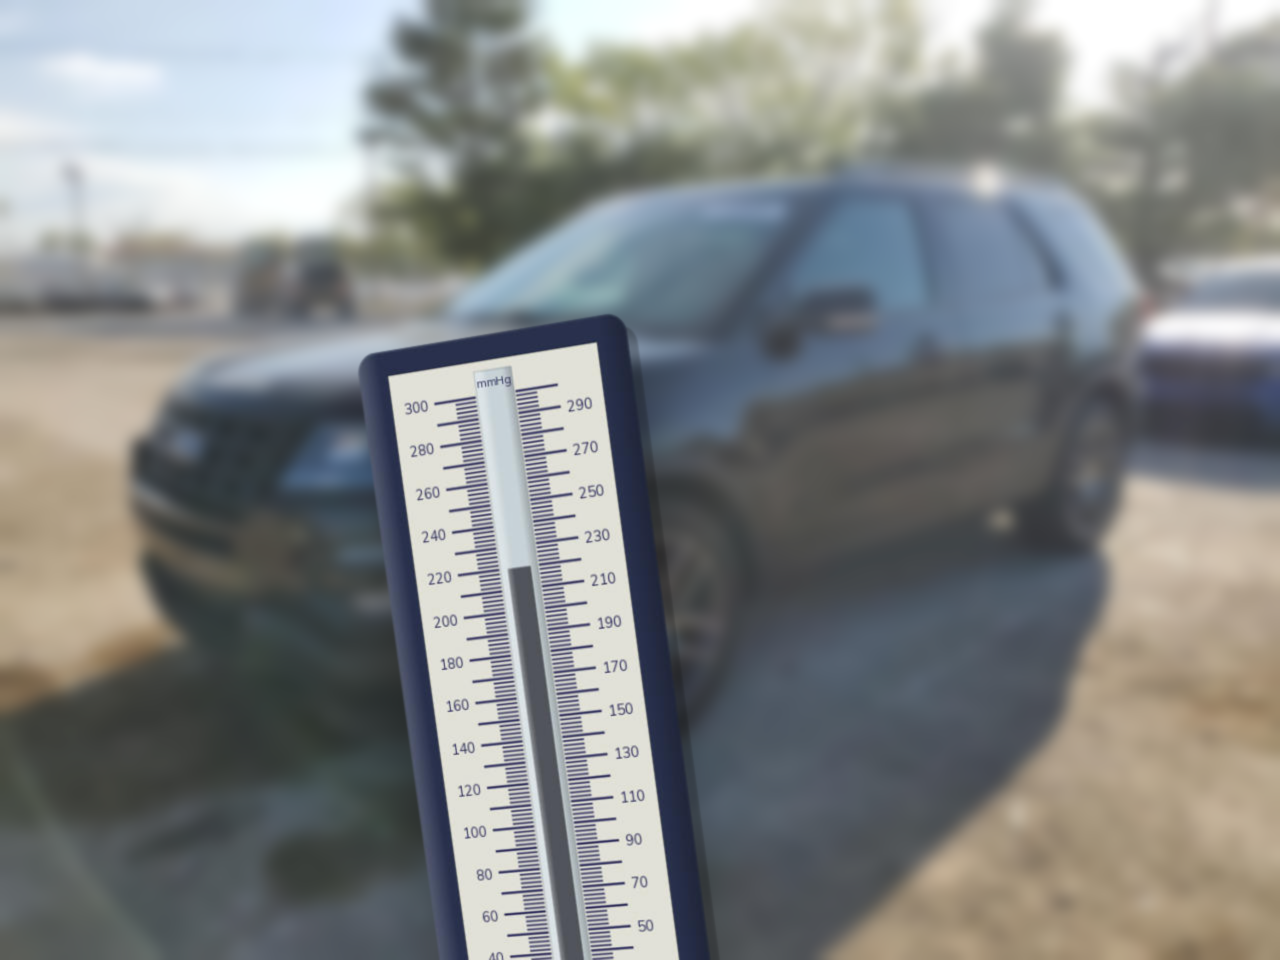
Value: 220 mmHg
